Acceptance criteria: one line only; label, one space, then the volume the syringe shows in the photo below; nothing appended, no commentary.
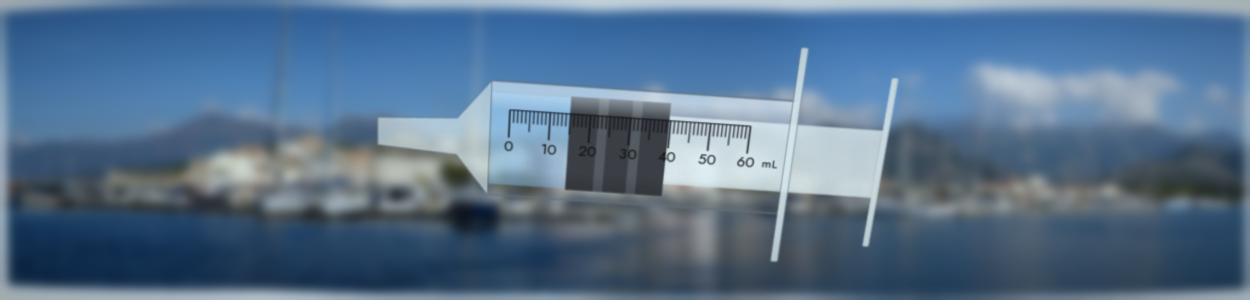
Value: 15 mL
